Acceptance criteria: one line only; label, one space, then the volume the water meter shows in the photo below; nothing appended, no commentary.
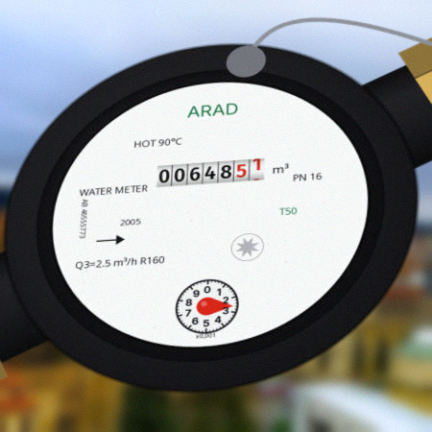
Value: 648.512 m³
